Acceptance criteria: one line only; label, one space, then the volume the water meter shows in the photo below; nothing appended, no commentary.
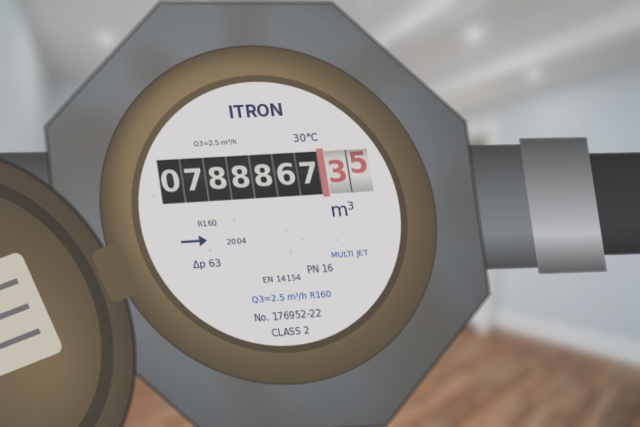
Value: 788867.35 m³
